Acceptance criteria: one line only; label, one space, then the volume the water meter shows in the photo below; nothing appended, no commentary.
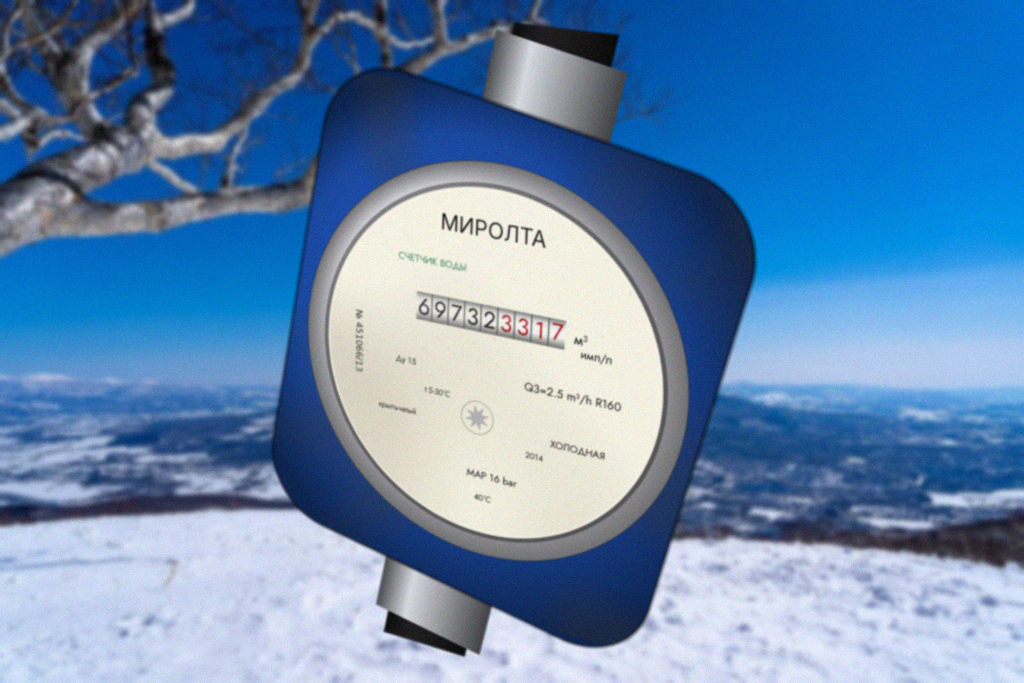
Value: 69732.3317 m³
